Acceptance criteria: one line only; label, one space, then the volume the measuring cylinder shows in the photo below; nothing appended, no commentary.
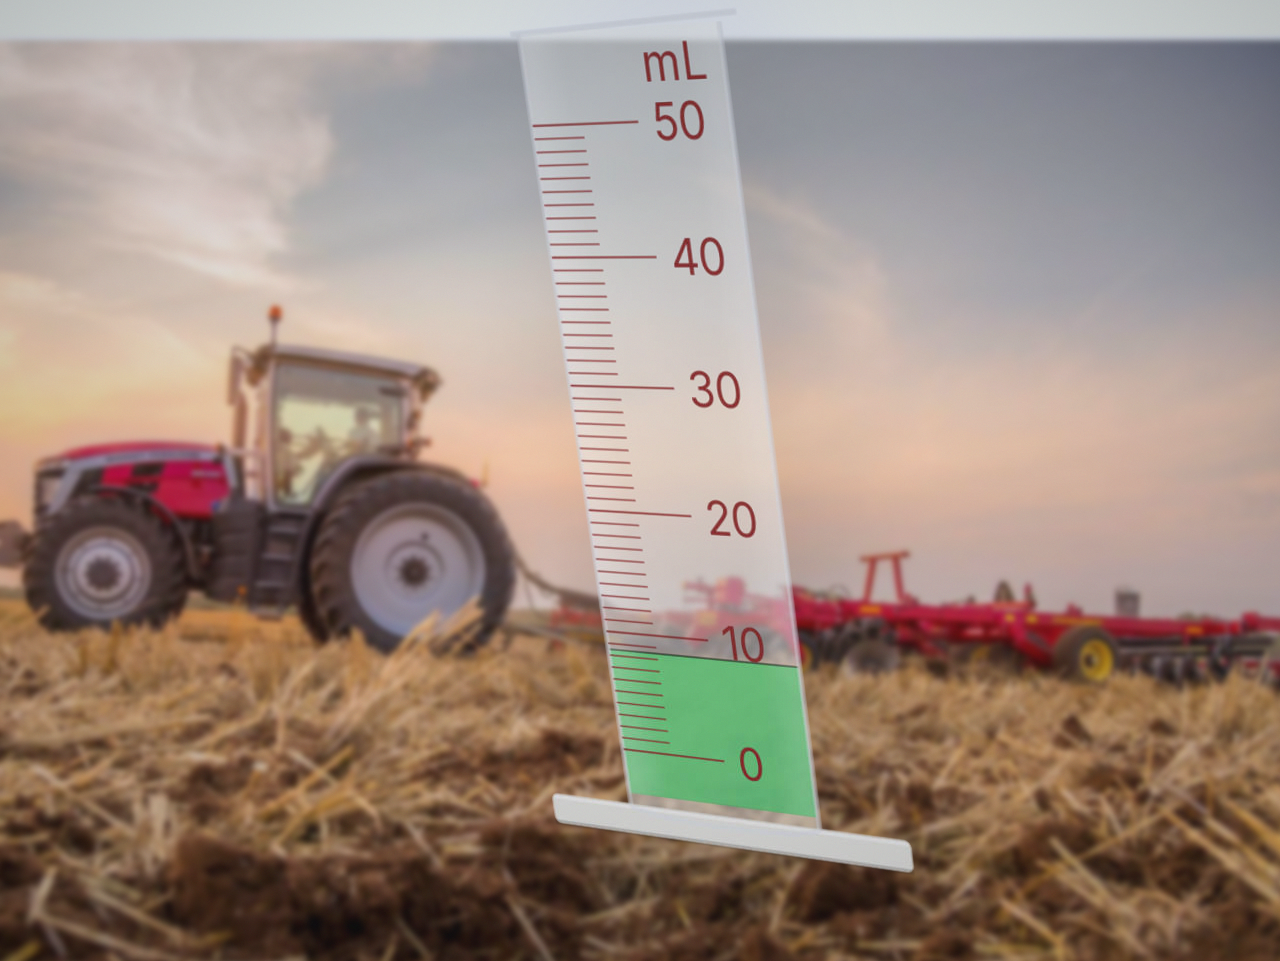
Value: 8.5 mL
